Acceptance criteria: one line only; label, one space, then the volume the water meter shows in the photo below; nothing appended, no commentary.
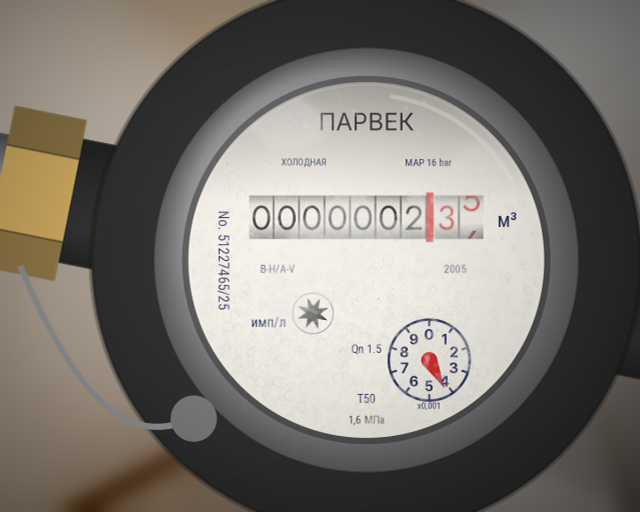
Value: 2.354 m³
